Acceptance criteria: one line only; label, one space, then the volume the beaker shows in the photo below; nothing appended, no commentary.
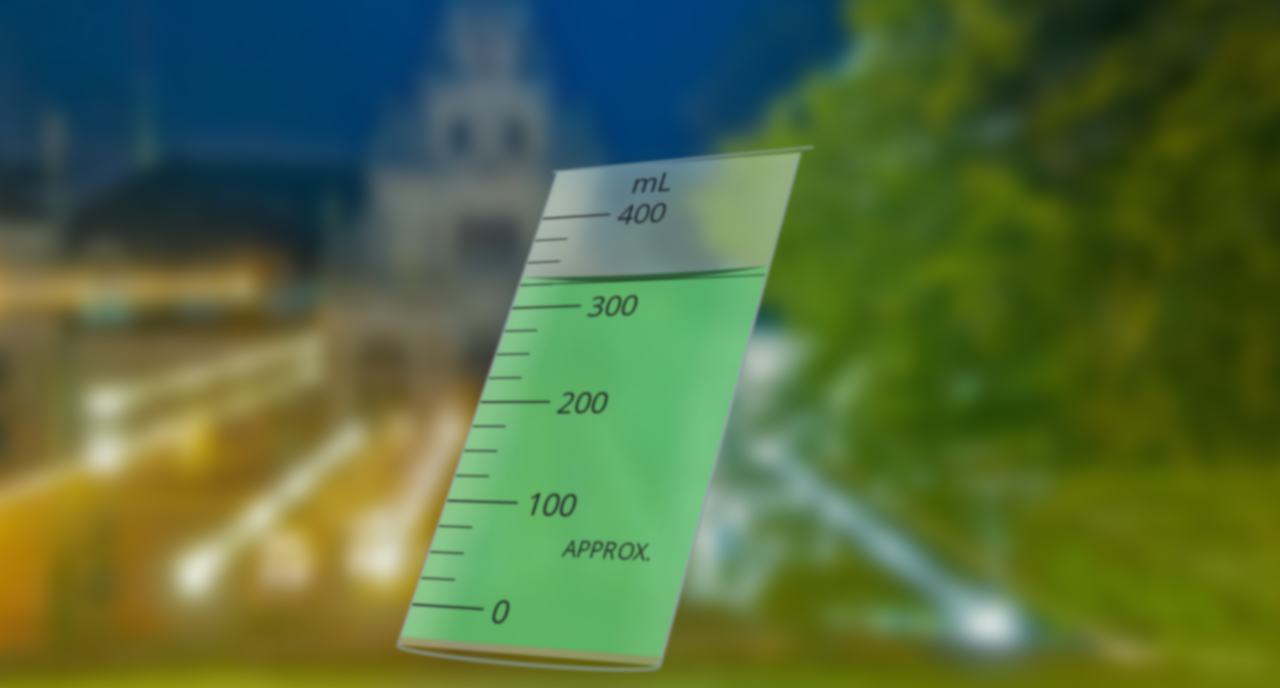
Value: 325 mL
